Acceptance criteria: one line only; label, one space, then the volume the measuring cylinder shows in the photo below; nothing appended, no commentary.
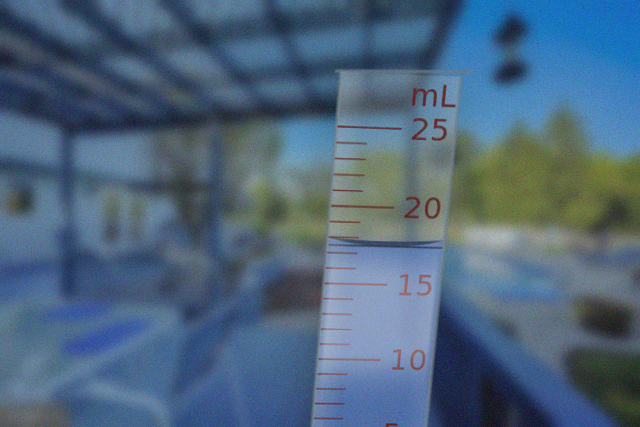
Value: 17.5 mL
